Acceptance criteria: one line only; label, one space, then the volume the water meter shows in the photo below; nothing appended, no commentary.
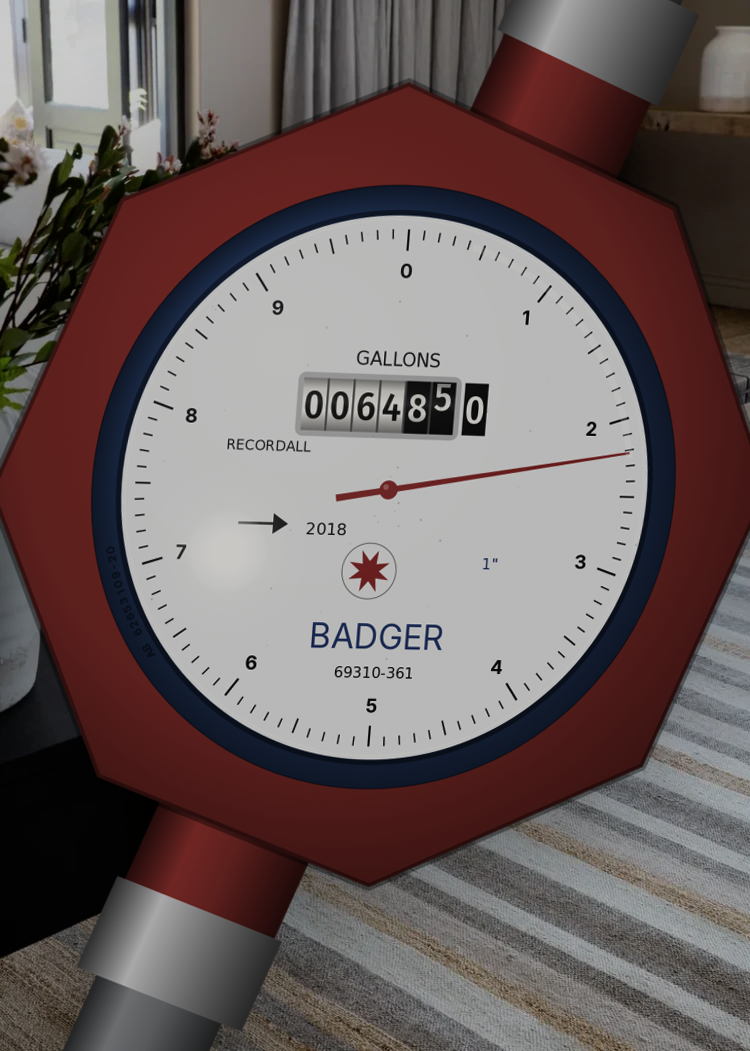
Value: 64852.2 gal
